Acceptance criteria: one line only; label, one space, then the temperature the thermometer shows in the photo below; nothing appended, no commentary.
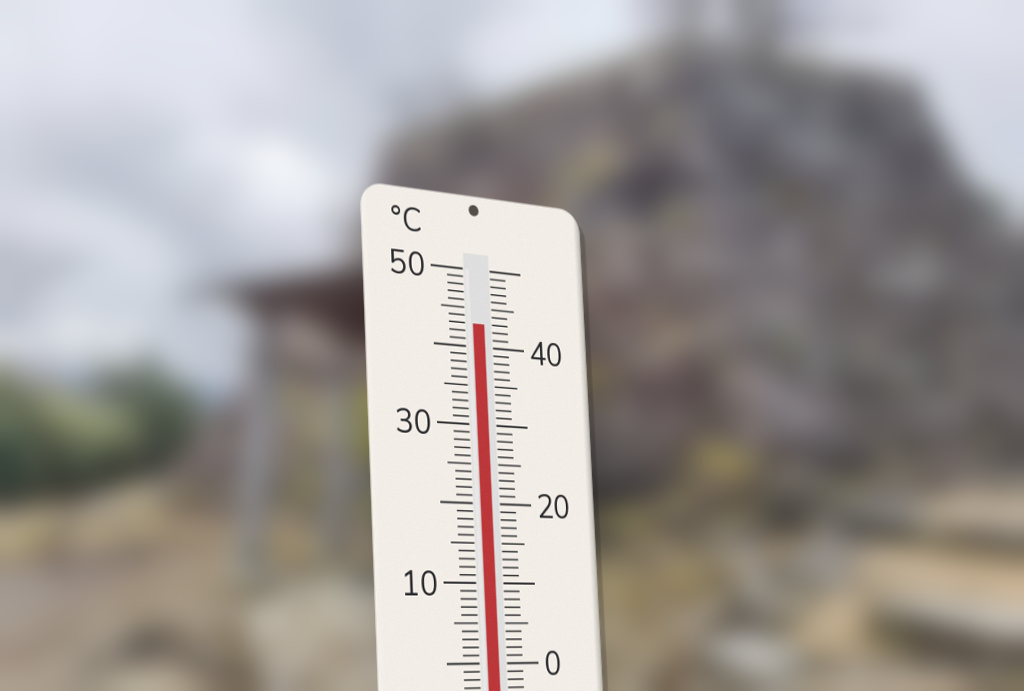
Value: 43 °C
